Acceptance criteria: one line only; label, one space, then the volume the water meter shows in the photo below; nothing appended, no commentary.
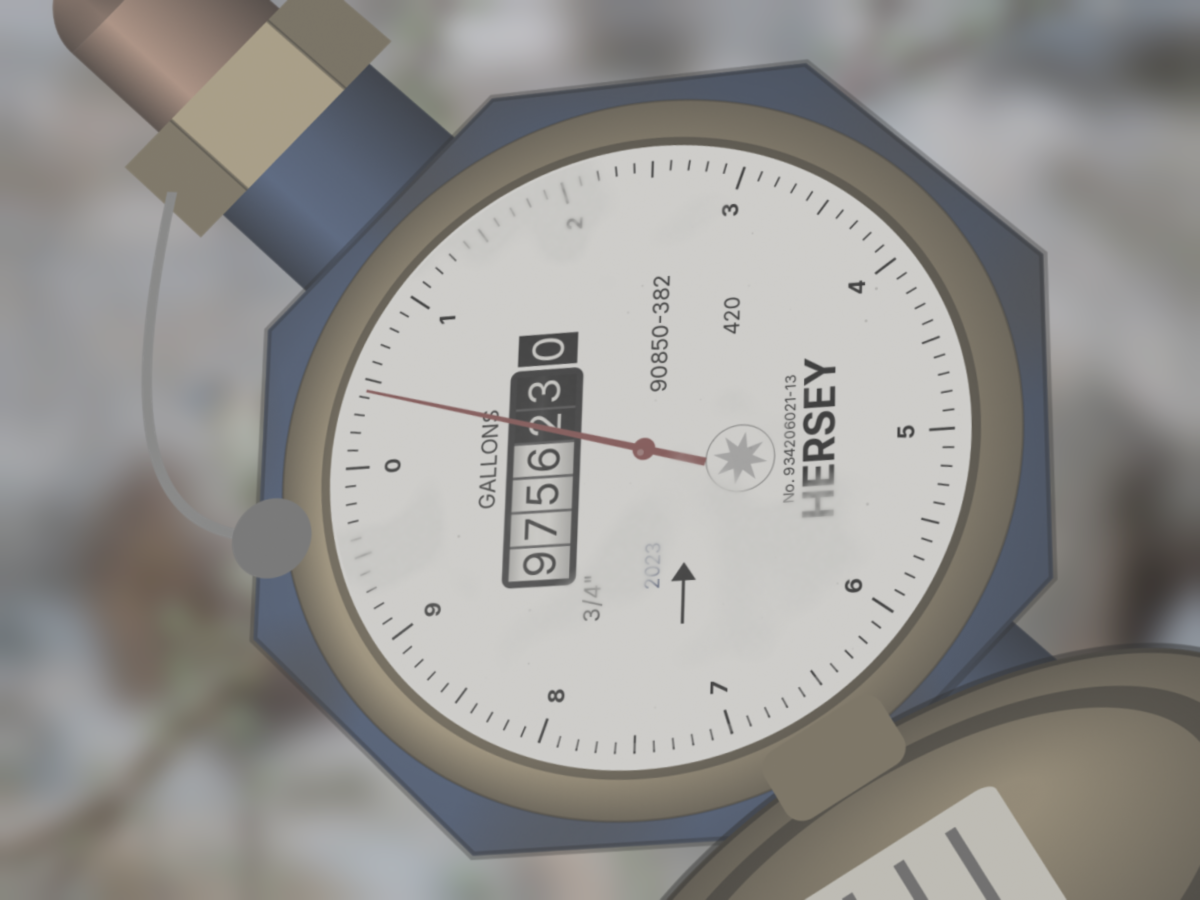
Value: 9756230.4 gal
